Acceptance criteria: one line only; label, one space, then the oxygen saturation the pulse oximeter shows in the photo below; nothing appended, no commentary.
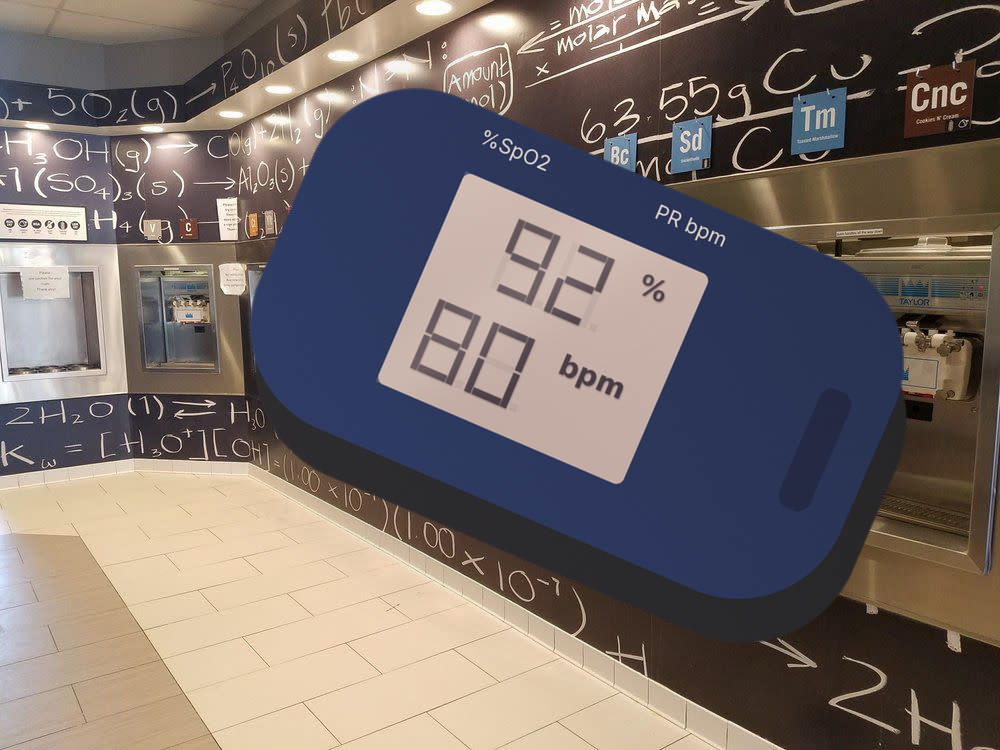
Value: 92 %
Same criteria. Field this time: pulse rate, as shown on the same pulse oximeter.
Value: 80 bpm
